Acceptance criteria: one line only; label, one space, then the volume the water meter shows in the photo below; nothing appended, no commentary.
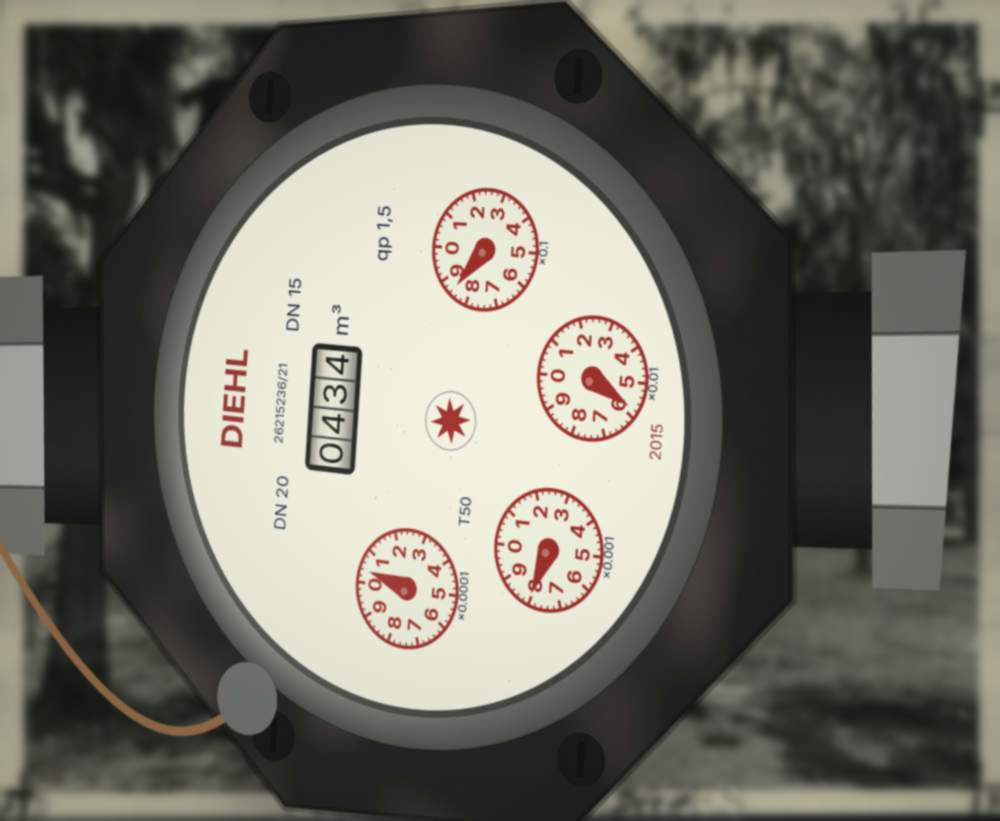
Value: 434.8580 m³
